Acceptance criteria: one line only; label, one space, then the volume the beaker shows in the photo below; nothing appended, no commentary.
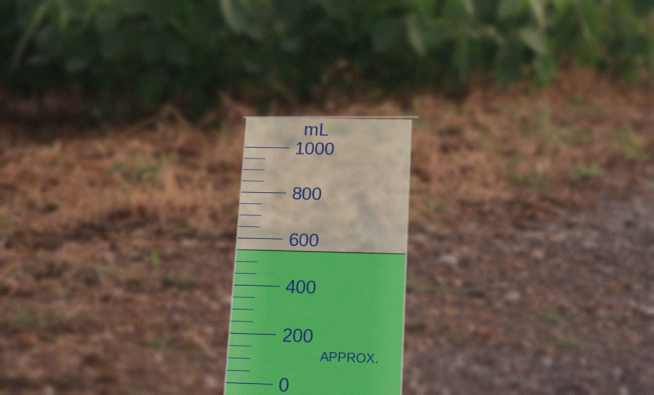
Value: 550 mL
